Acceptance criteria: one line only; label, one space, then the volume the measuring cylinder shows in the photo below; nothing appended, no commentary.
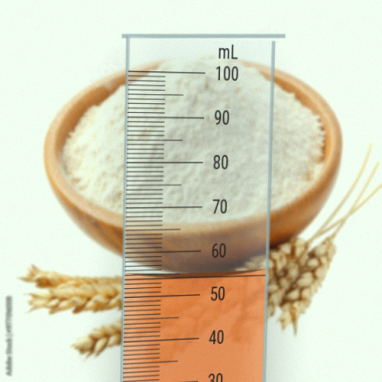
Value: 54 mL
